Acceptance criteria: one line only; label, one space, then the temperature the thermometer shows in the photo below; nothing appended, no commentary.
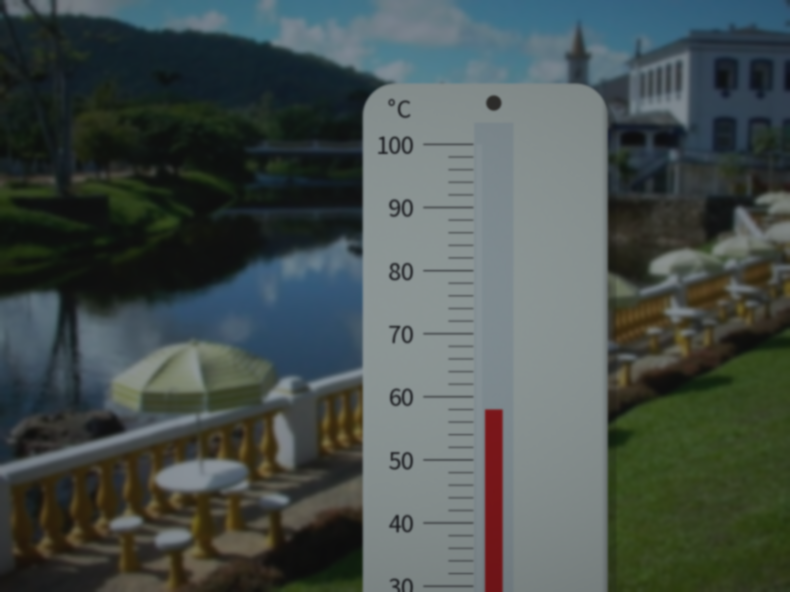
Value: 58 °C
